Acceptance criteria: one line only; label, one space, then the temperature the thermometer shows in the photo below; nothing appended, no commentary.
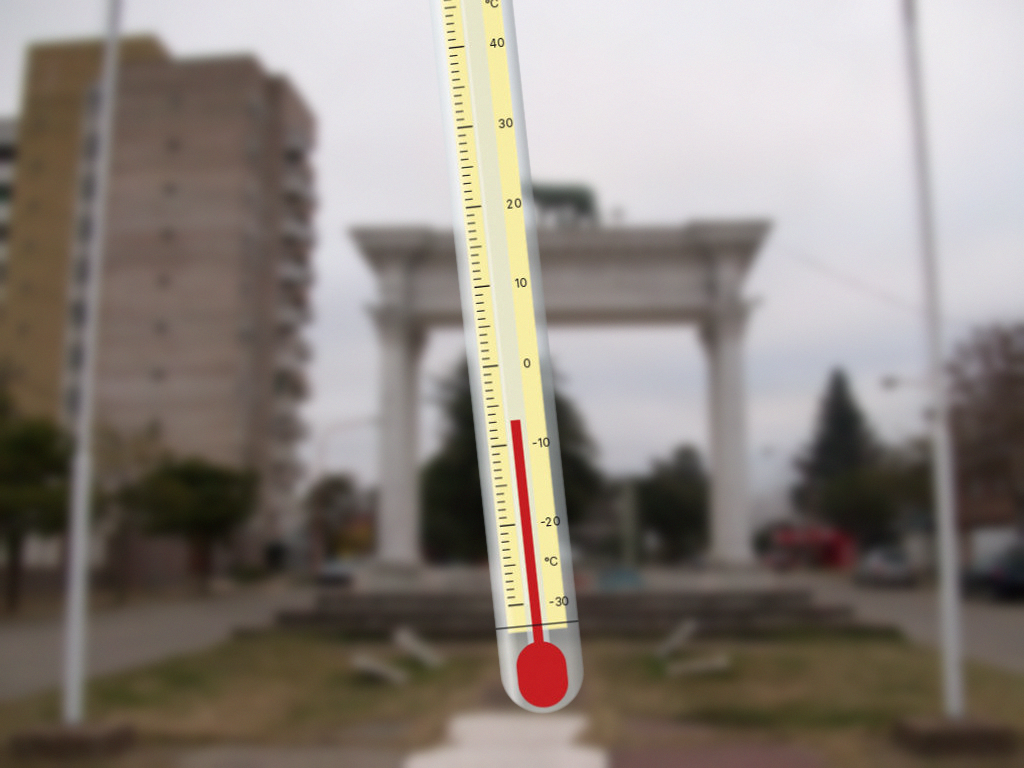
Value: -7 °C
